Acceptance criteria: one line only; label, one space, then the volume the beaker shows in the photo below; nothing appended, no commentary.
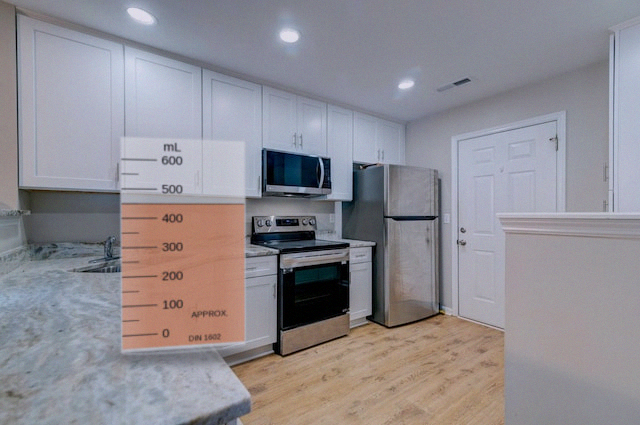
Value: 450 mL
